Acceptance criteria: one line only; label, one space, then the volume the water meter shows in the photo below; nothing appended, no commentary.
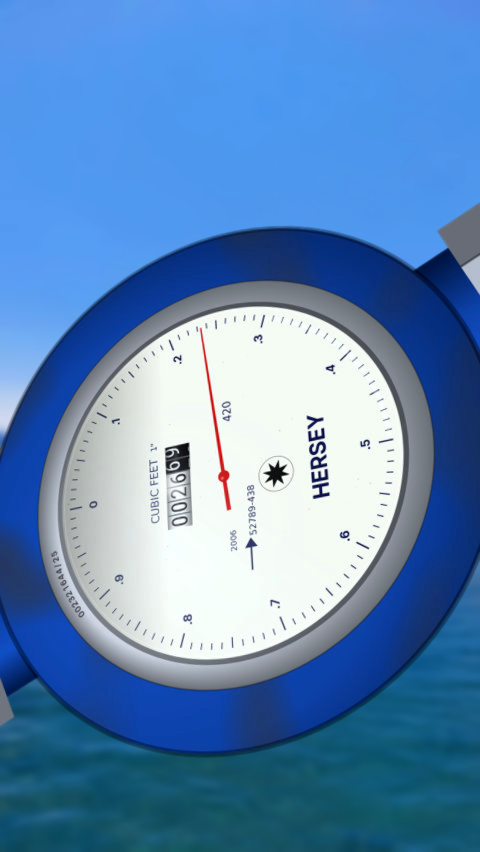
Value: 2669.23 ft³
